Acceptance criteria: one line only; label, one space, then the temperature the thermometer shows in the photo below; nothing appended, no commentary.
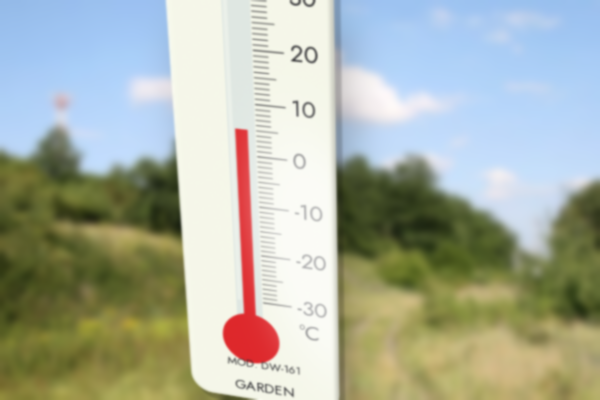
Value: 5 °C
